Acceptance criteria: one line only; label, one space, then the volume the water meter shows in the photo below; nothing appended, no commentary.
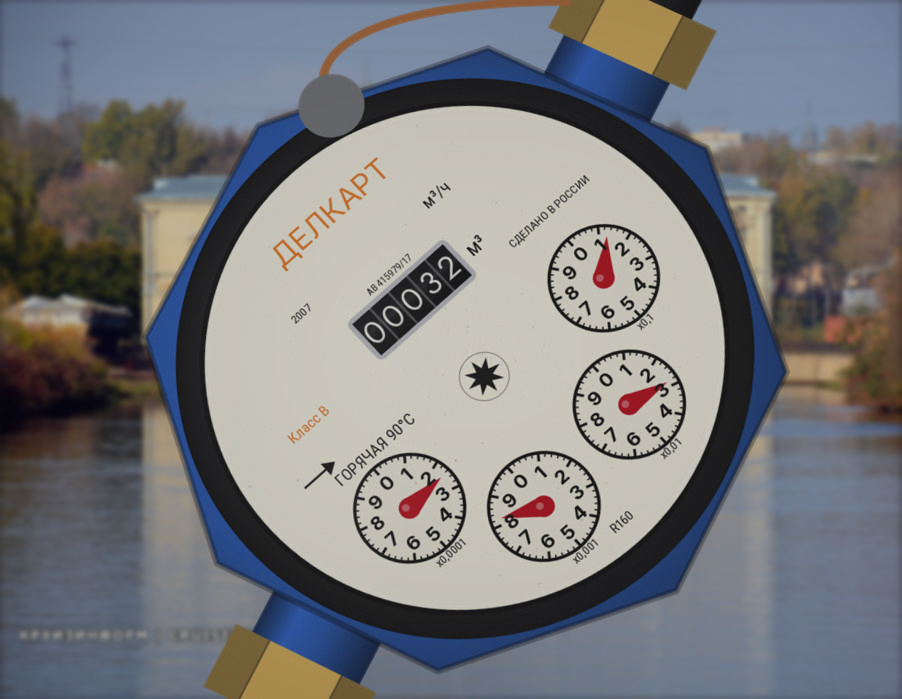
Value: 32.1282 m³
